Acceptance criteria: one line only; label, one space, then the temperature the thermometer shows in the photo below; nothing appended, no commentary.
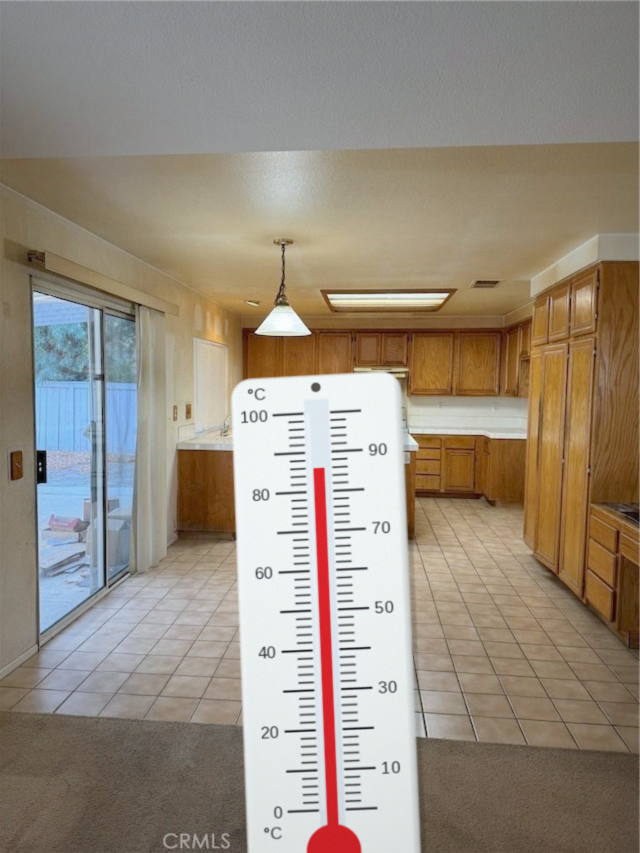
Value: 86 °C
